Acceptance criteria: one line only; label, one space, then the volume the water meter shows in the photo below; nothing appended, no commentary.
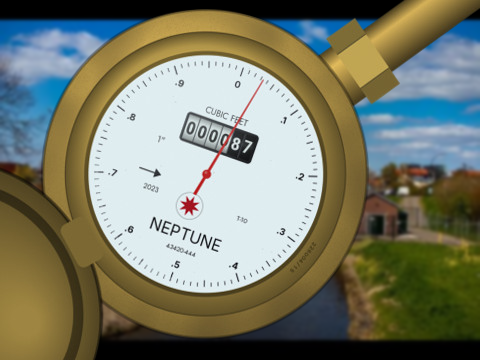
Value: 87.03 ft³
